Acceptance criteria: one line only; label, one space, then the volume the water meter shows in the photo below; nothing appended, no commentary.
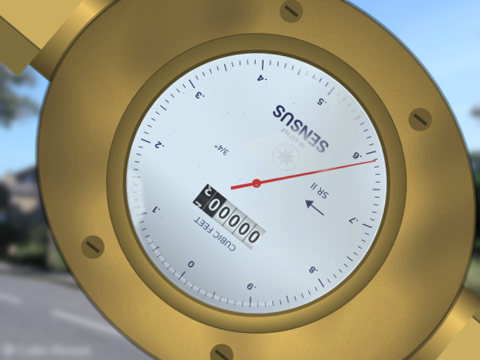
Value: 2.61 ft³
